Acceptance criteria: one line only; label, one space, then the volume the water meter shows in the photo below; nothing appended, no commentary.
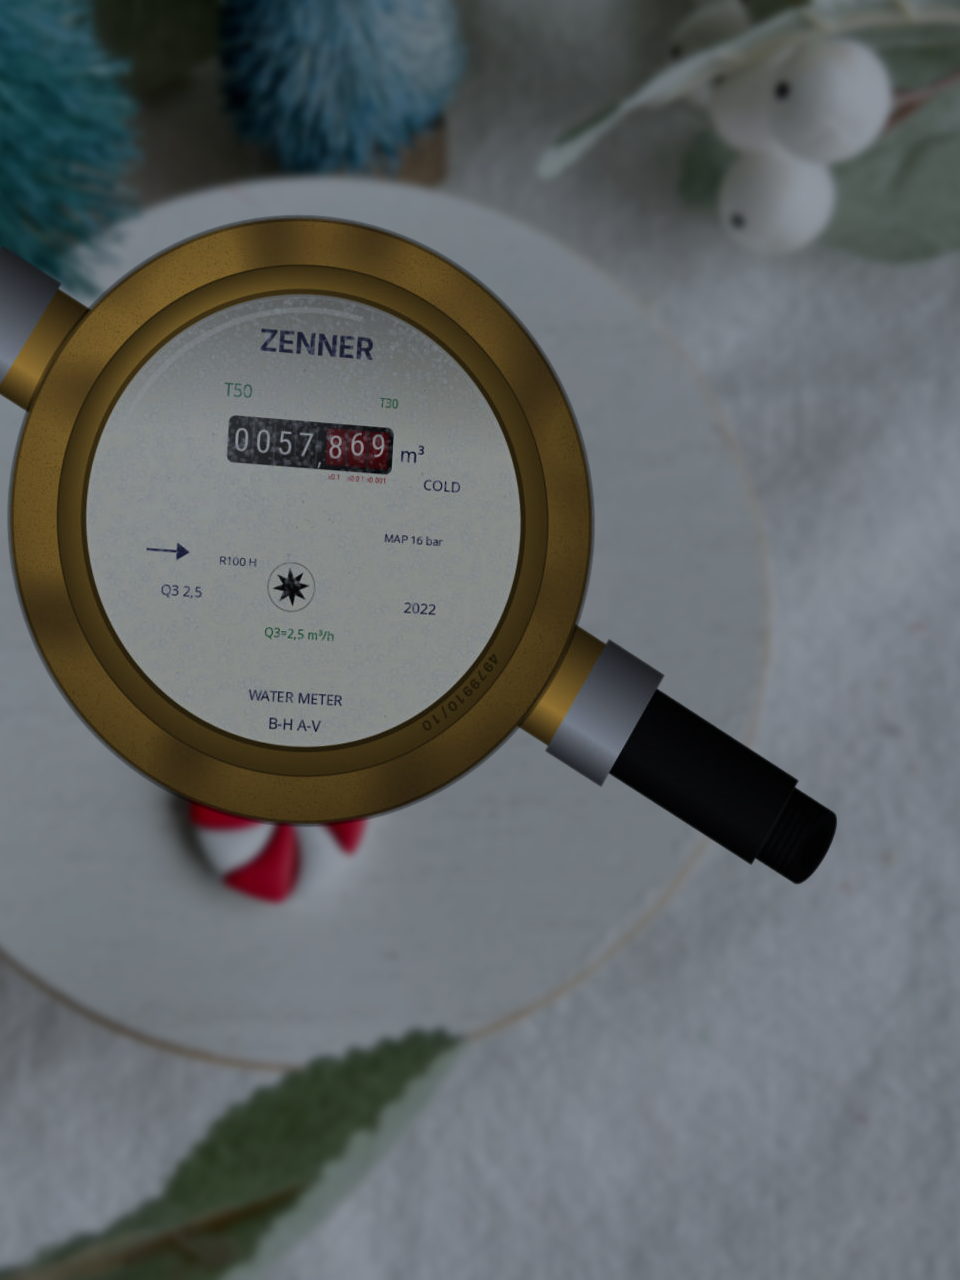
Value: 57.869 m³
